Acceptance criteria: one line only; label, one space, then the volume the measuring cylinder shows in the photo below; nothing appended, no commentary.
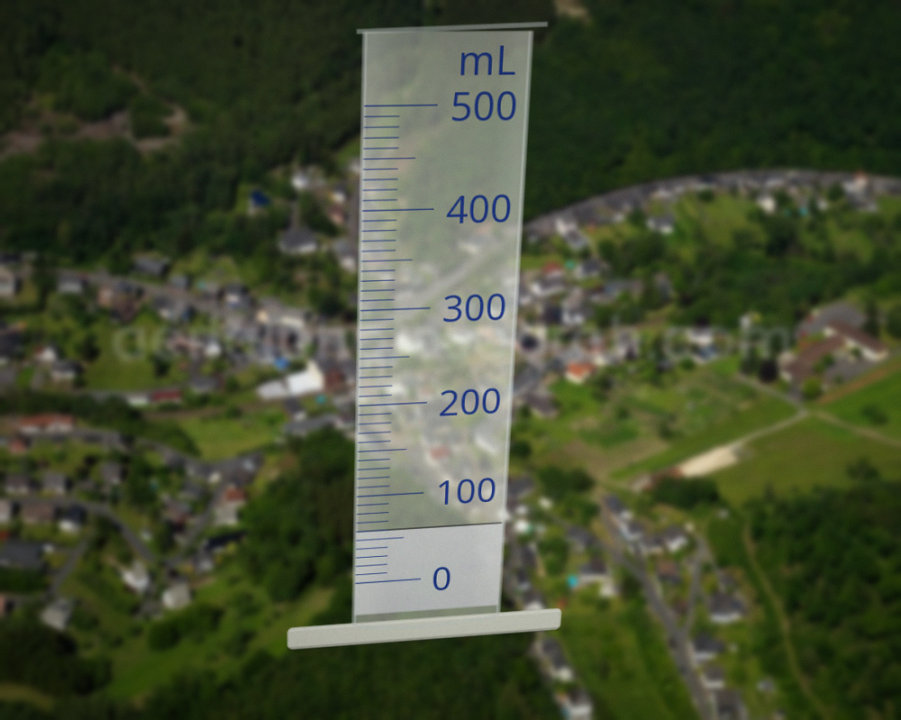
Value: 60 mL
